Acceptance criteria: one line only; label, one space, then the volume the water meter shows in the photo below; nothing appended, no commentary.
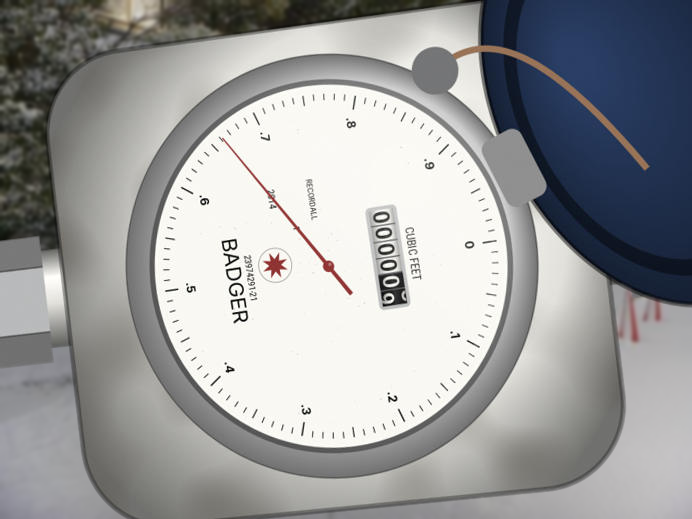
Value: 8.66 ft³
